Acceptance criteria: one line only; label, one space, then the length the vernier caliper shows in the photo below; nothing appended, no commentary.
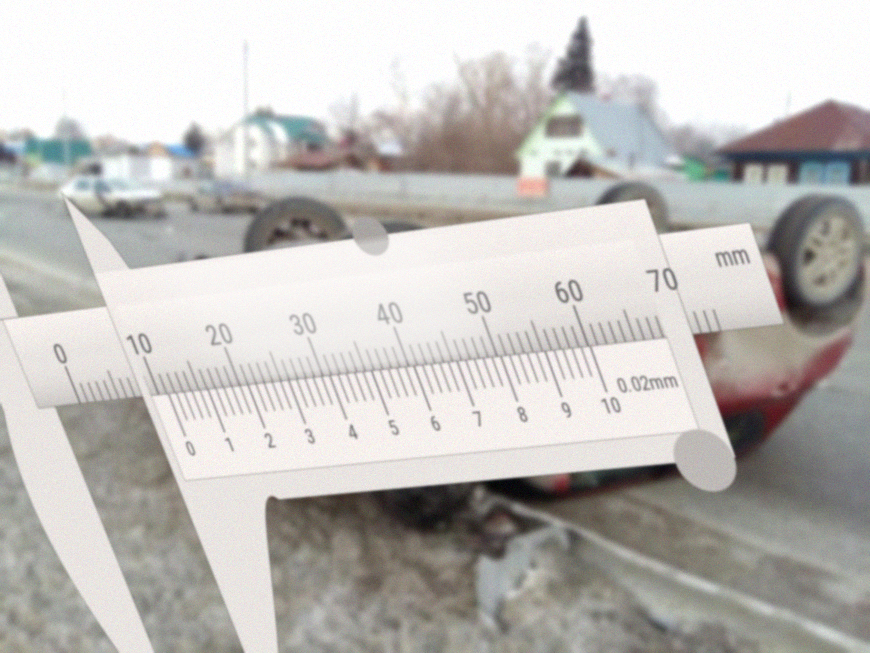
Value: 11.2 mm
